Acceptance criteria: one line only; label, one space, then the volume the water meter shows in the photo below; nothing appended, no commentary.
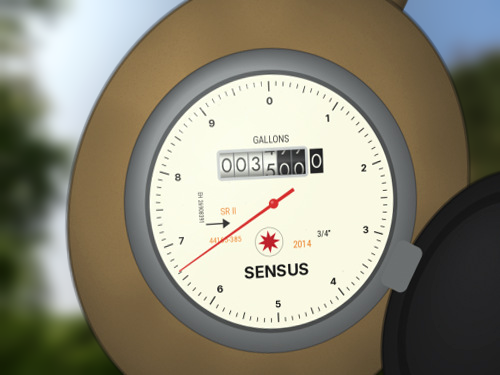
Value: 34996.6 gal
